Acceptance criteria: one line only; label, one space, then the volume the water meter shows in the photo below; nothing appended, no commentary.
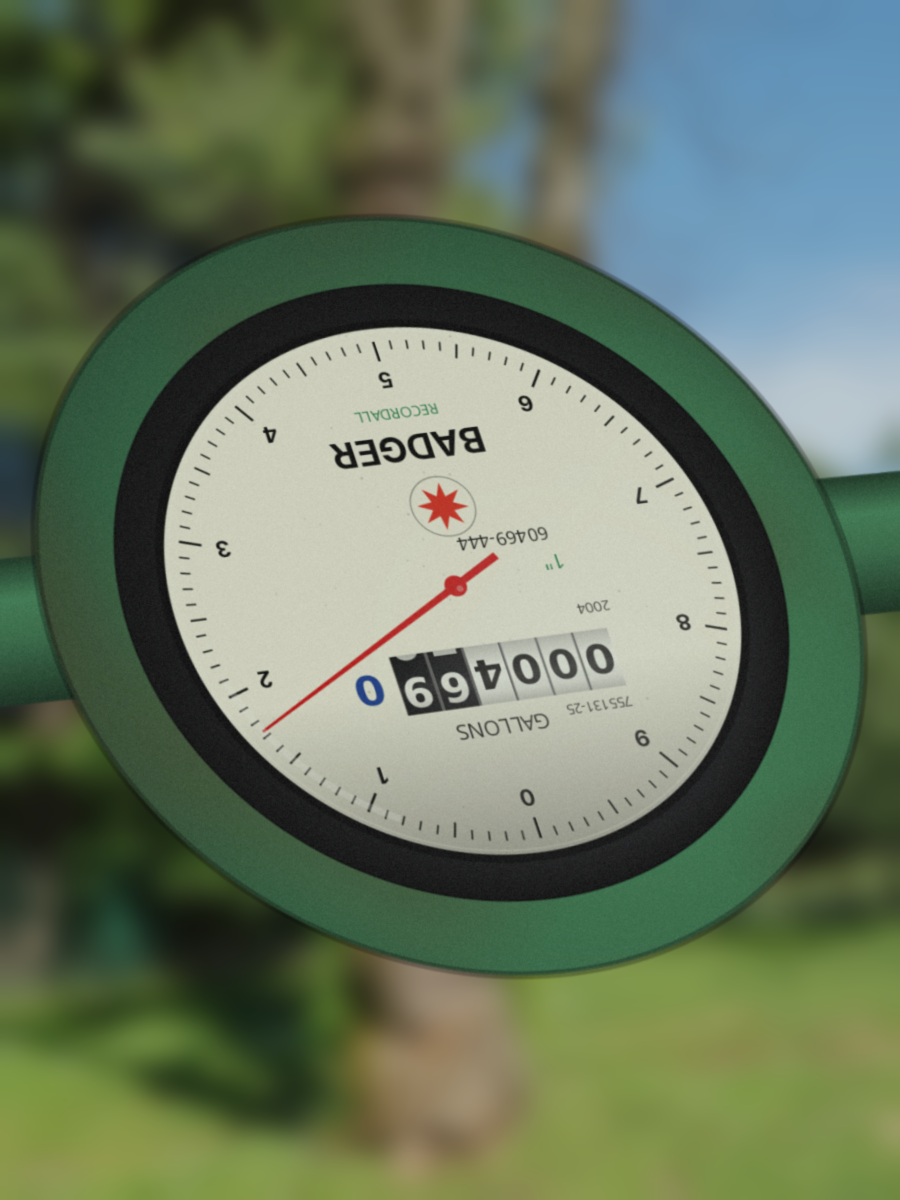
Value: 4691.7 gal
